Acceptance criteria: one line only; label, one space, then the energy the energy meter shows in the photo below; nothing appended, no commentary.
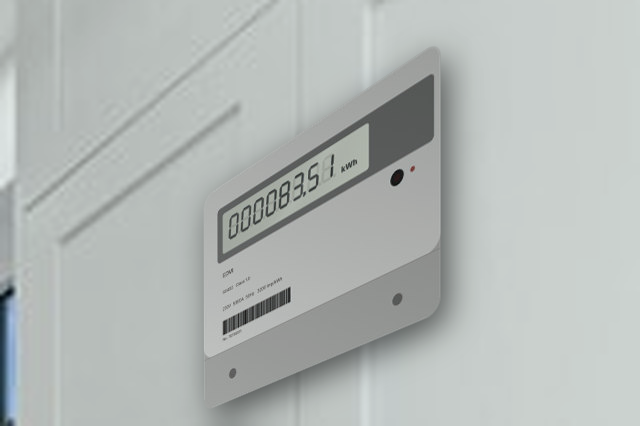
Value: 83.51 kWh
